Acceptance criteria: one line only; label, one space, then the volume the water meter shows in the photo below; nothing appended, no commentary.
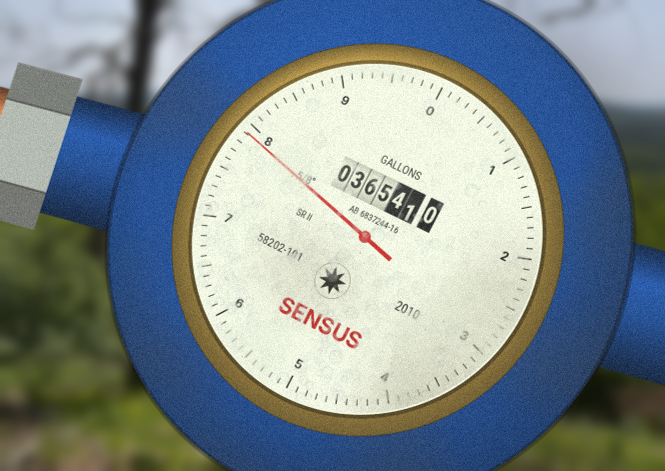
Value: 365407.9 gal
